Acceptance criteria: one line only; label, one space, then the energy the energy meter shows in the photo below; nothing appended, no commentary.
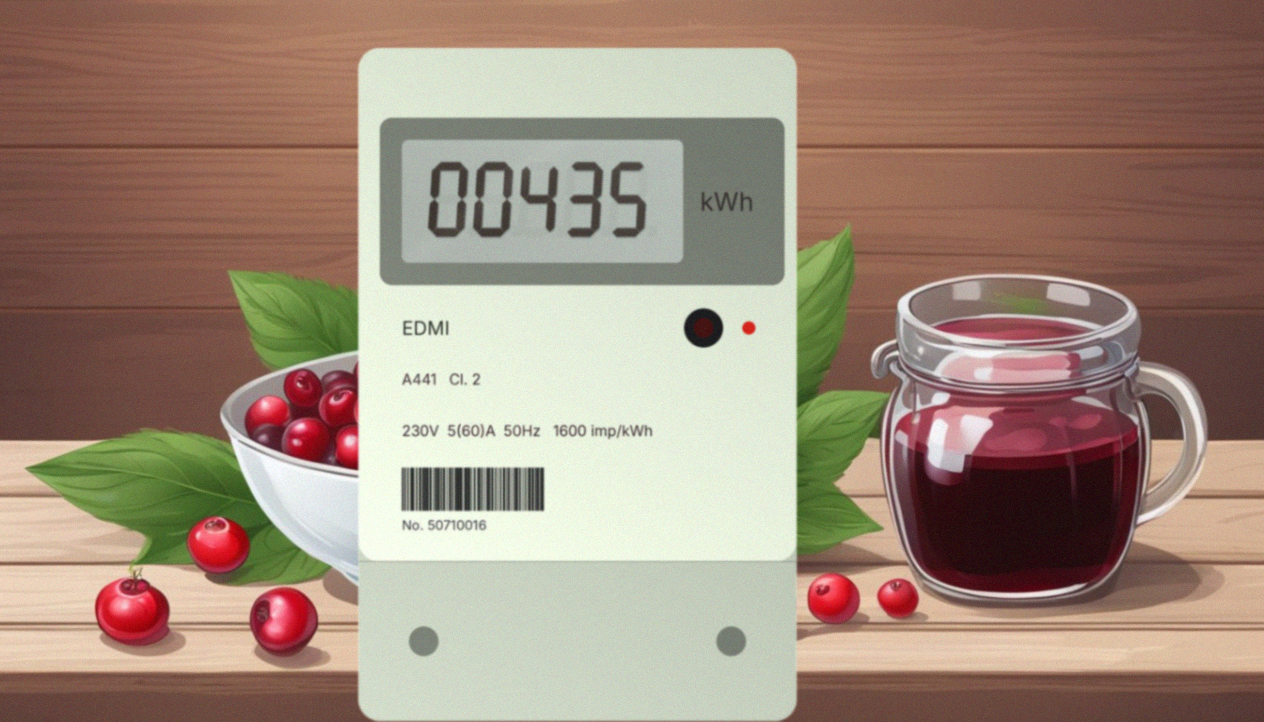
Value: 435 kWh
